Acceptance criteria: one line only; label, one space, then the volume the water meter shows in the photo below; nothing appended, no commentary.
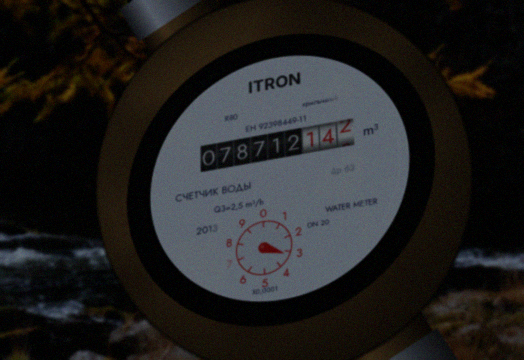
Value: 78712.1423 m³
